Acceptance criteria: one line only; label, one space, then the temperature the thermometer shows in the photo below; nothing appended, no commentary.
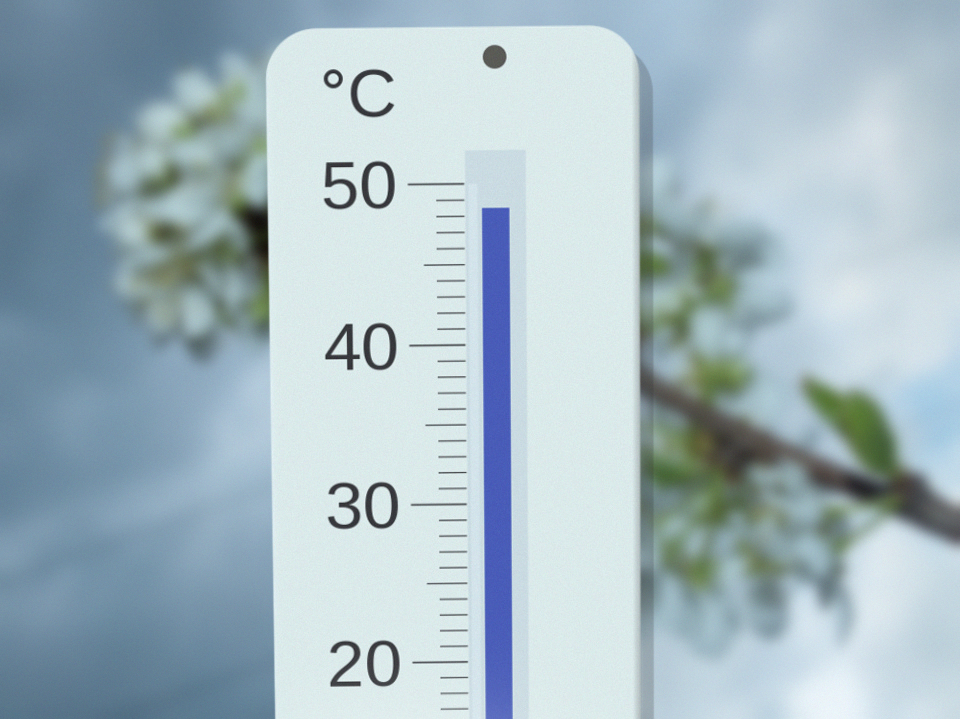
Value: 48.5 °C
